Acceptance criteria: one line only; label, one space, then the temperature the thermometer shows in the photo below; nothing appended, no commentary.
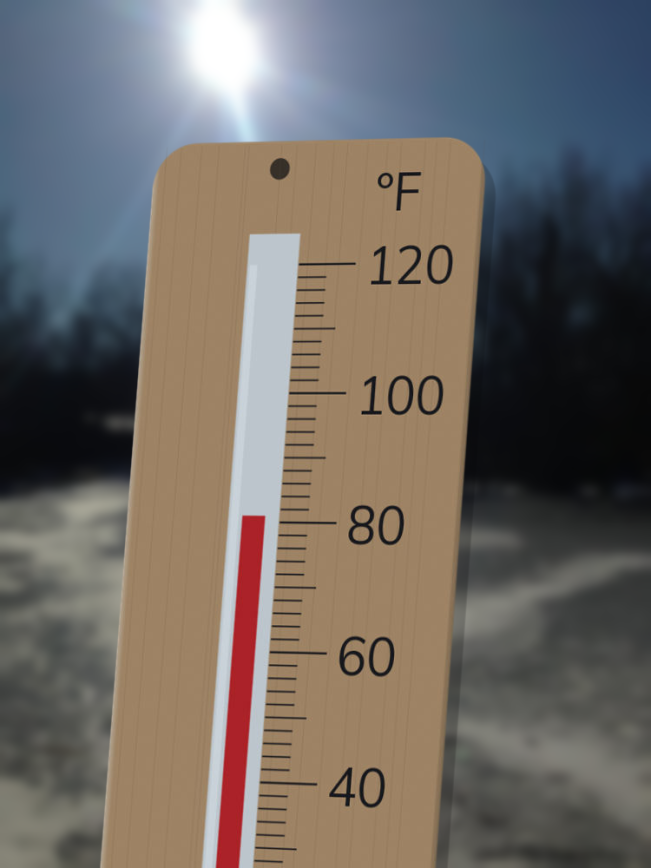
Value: 81 °F
